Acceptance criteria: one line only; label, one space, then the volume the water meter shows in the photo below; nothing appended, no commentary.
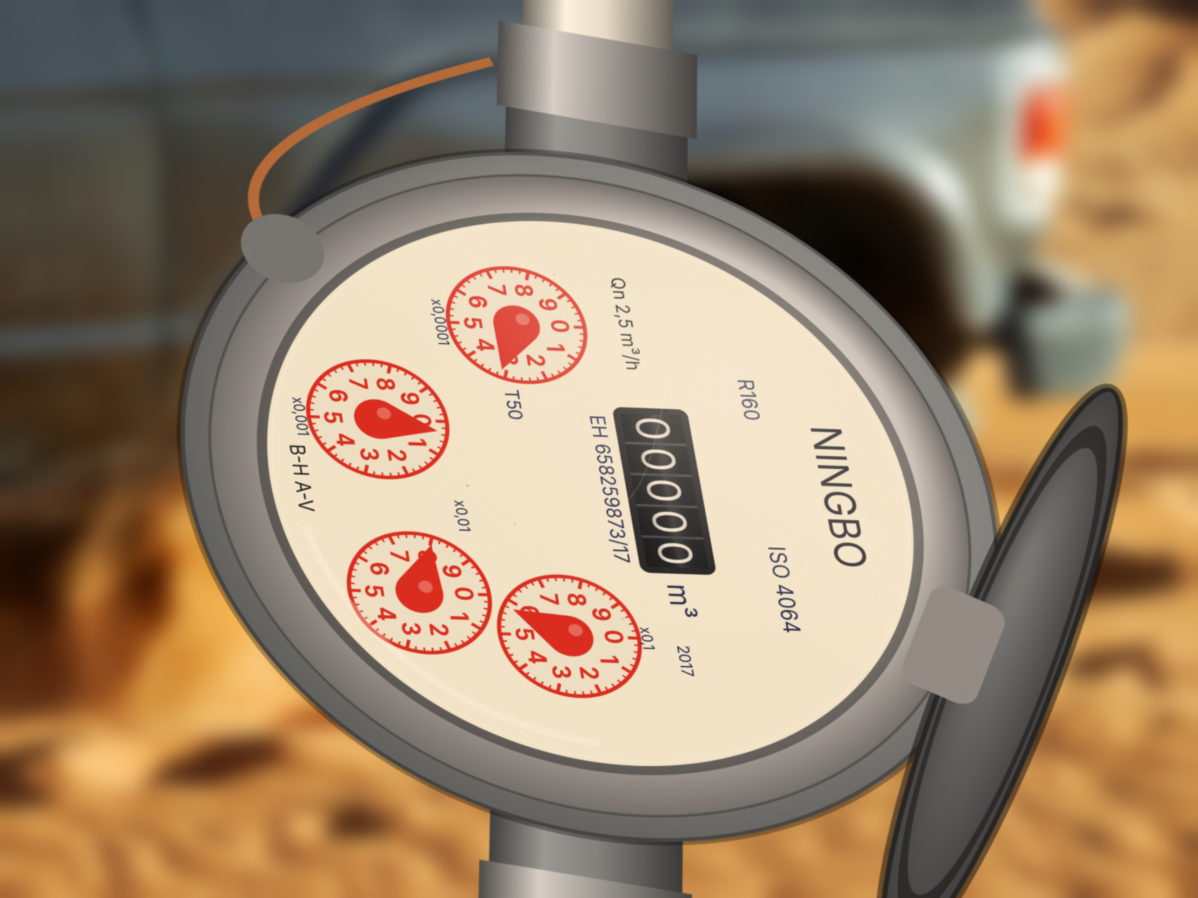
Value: 0.5803 m³
